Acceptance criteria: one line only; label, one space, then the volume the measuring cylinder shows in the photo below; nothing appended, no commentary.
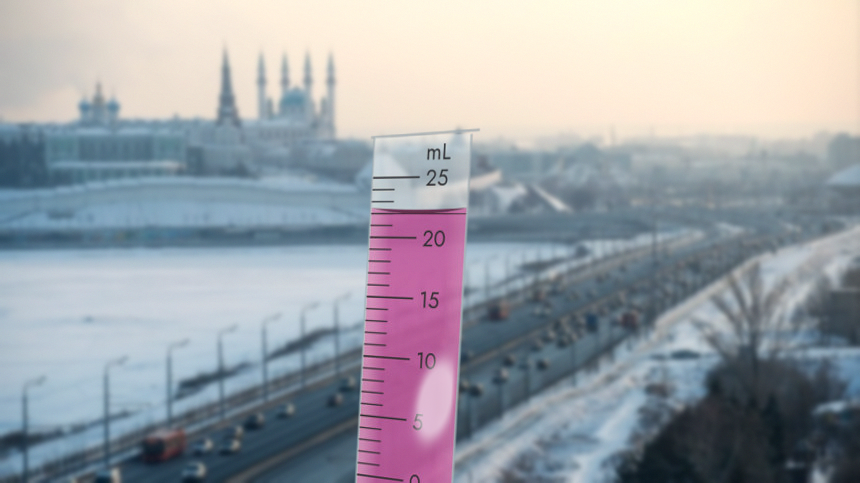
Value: 22 mL
